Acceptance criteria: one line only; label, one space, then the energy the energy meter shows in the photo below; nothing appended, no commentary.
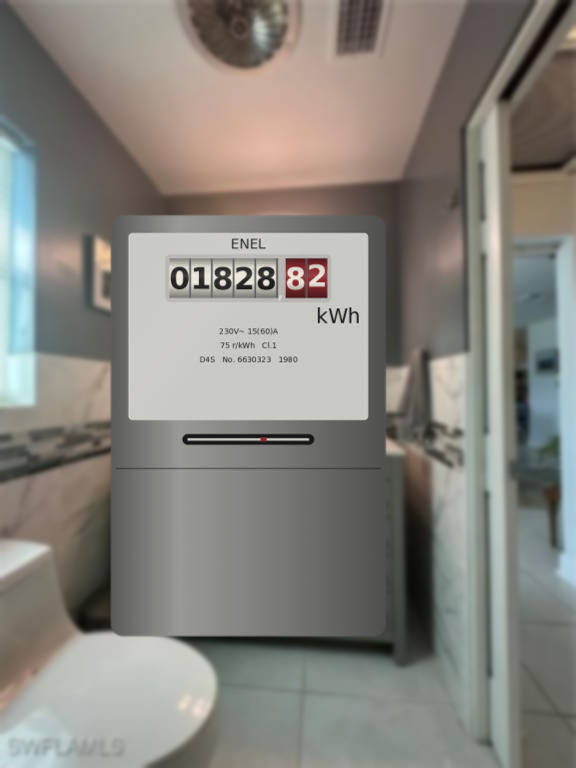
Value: 1828.82 kWh
